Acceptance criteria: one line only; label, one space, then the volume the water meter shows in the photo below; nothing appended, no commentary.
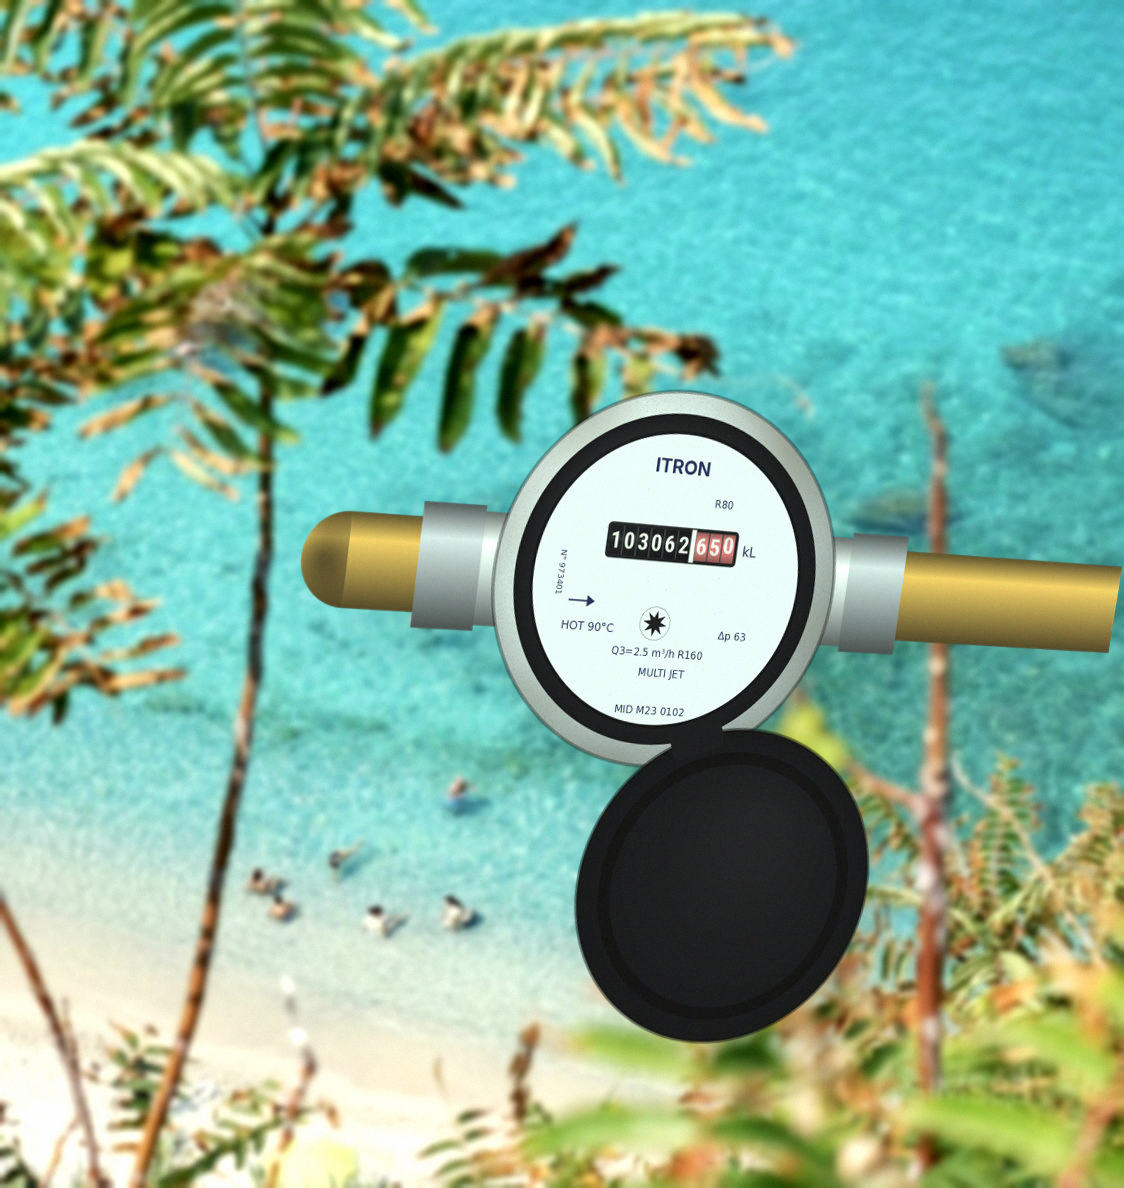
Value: 103062.650 kL
